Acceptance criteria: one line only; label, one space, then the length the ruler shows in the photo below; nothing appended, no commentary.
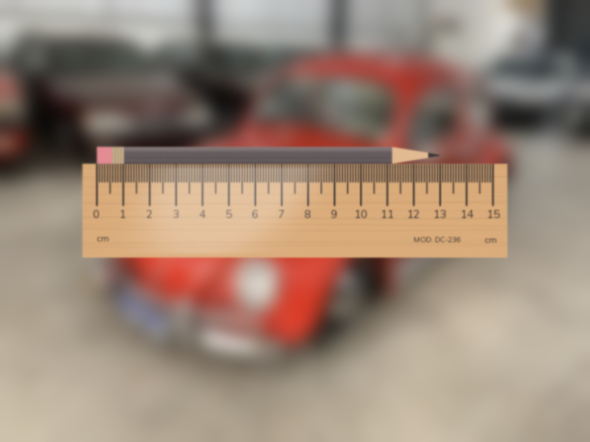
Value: 13 cm
